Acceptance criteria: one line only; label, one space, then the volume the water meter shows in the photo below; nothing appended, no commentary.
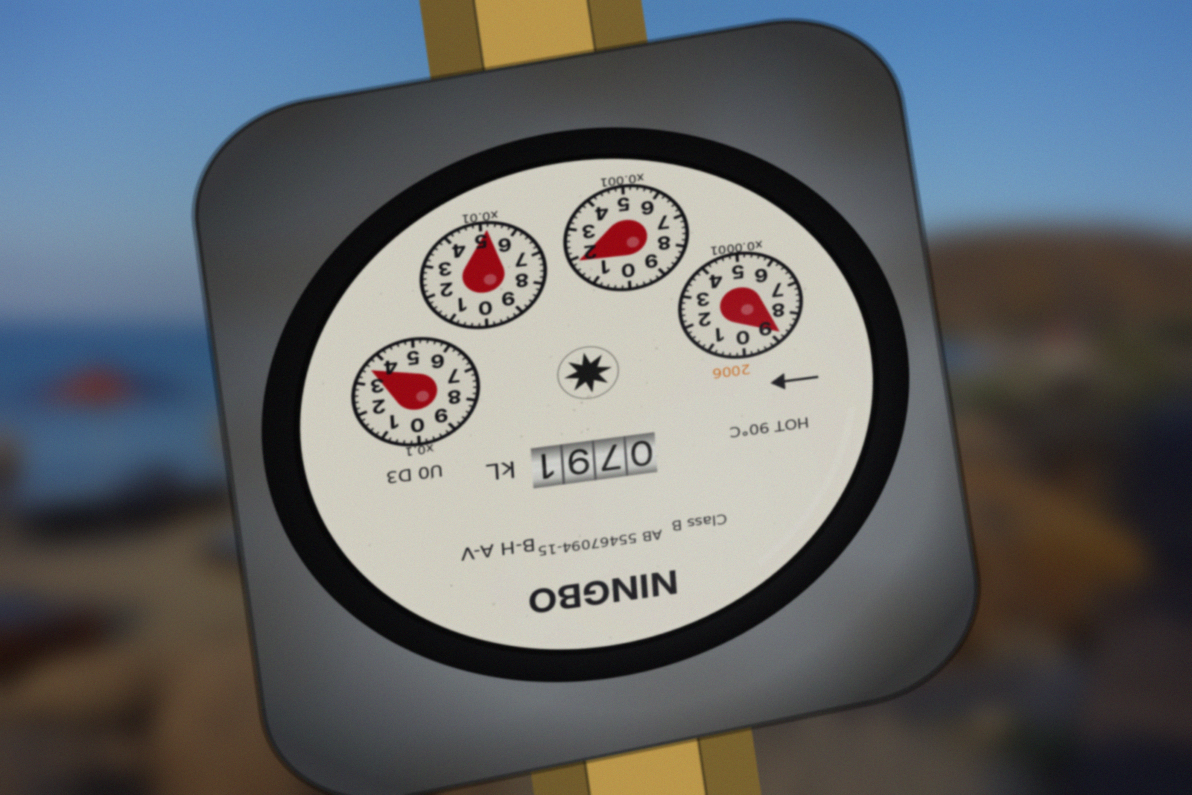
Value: 791.3518 kL
